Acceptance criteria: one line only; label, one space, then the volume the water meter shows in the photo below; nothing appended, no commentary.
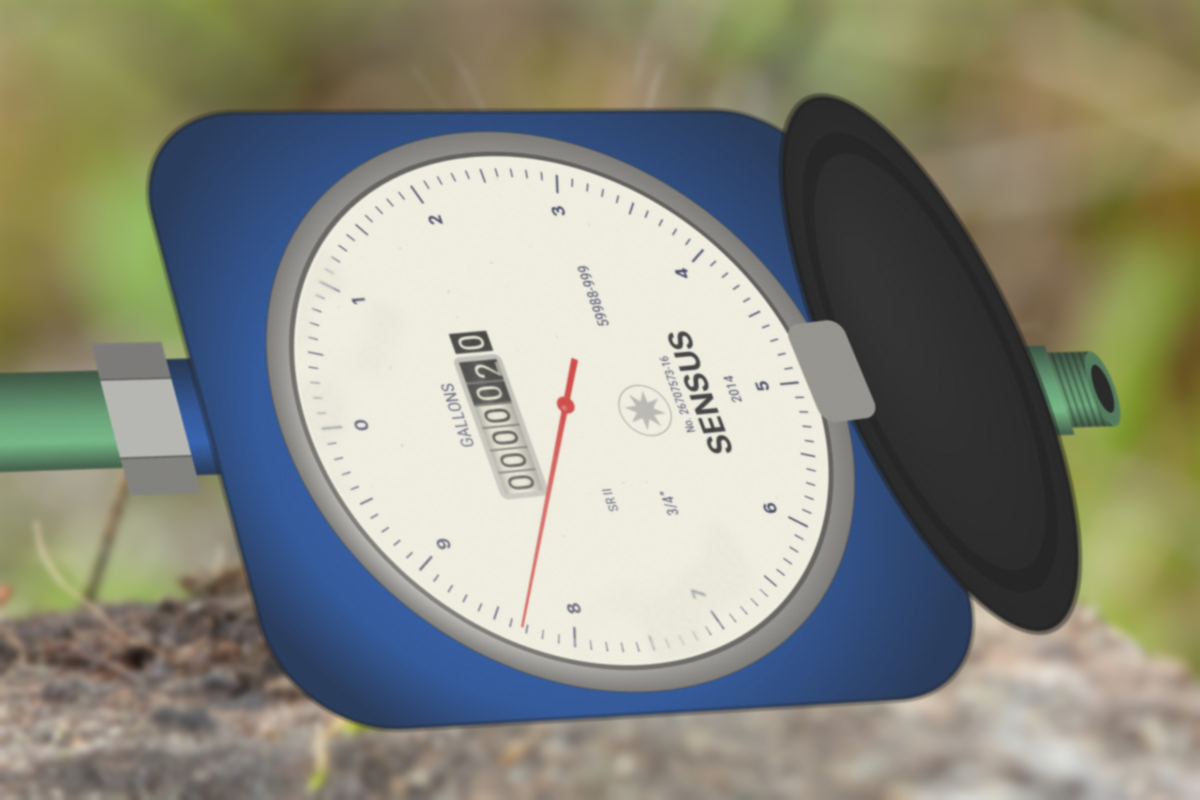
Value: 18.3 gal
